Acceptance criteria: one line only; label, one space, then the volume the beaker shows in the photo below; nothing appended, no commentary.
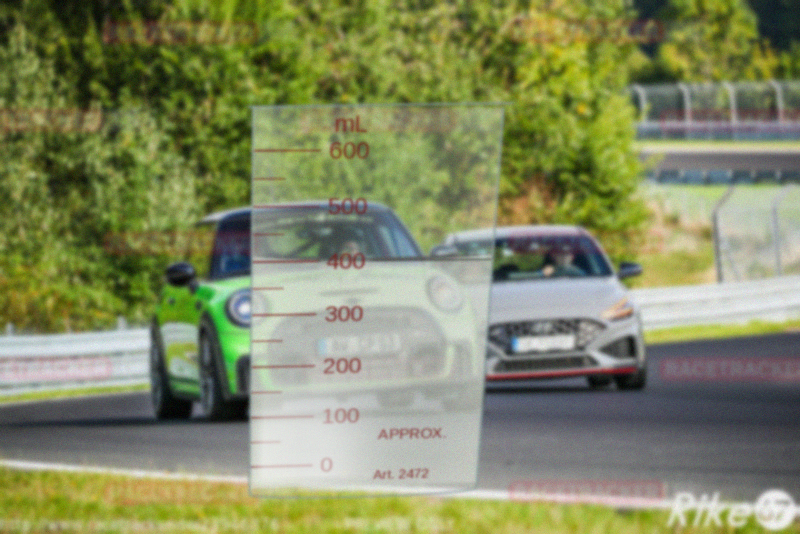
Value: 400 mL
